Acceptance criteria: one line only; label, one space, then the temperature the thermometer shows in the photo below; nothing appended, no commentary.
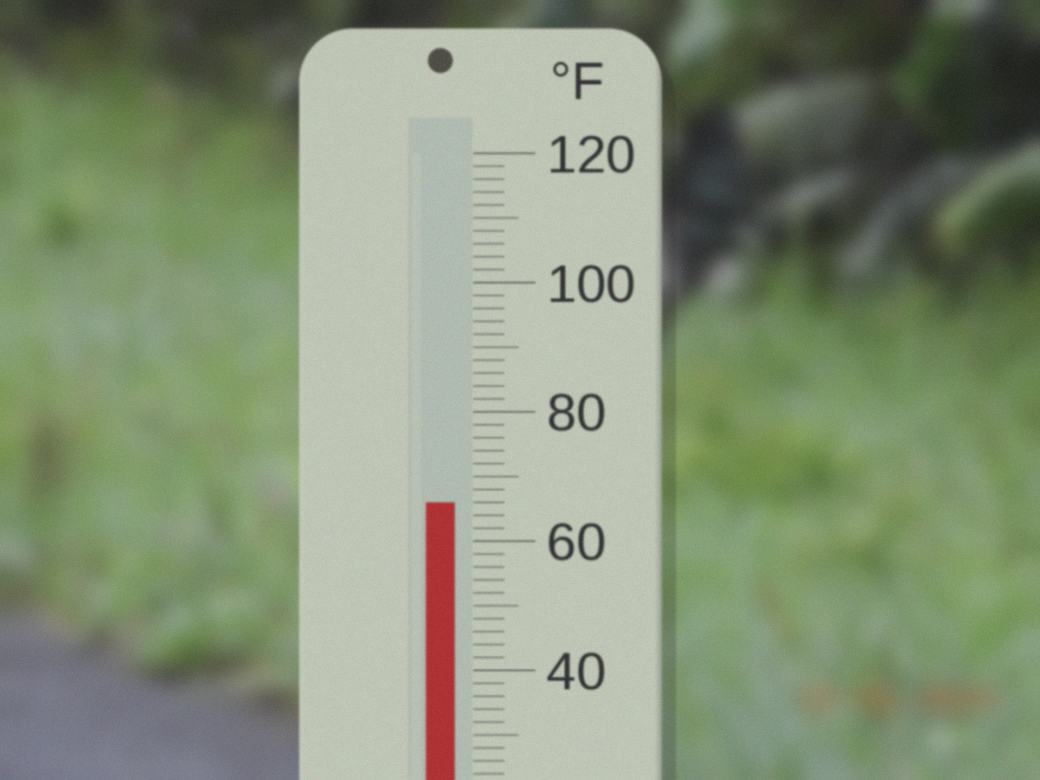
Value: 66 °F
